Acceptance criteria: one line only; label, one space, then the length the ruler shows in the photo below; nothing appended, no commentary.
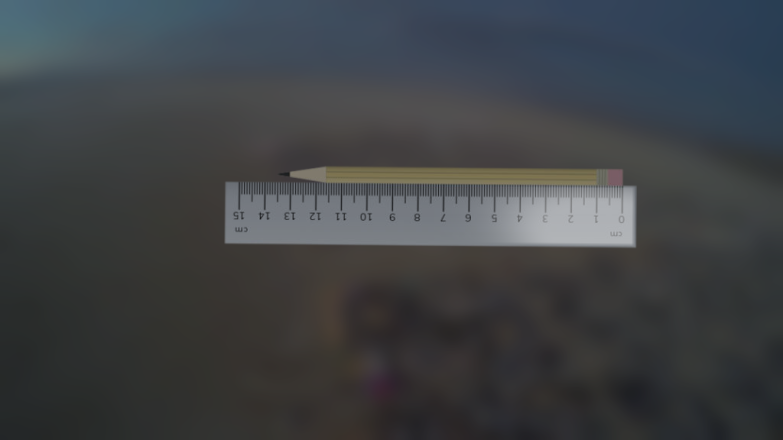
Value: 13.5 cm
